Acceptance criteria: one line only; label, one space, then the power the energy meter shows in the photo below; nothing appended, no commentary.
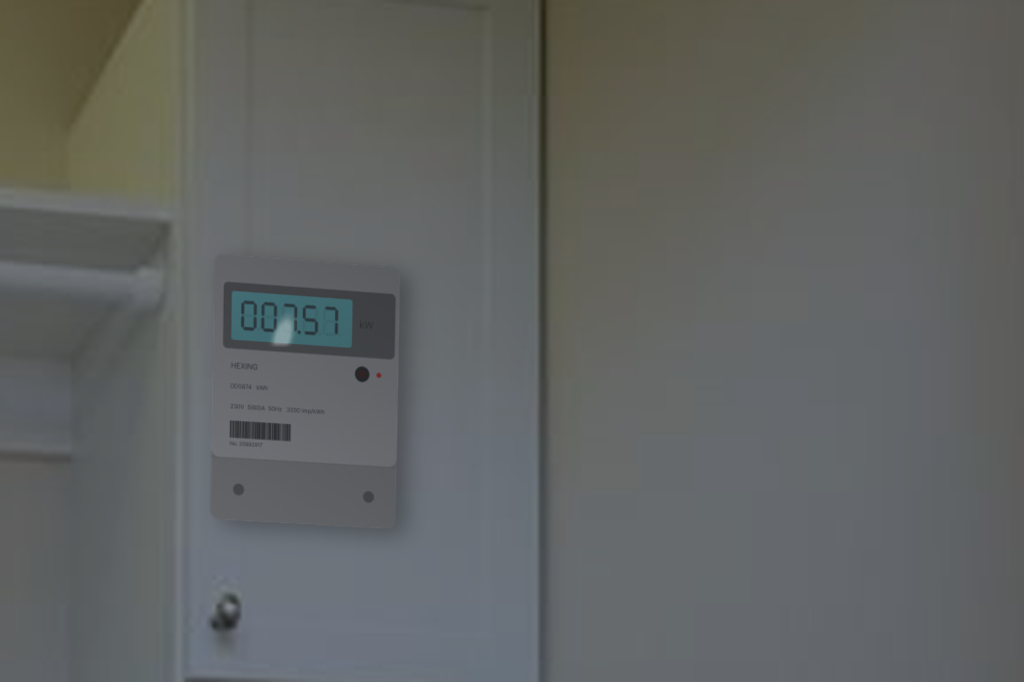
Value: 7.57 kW
